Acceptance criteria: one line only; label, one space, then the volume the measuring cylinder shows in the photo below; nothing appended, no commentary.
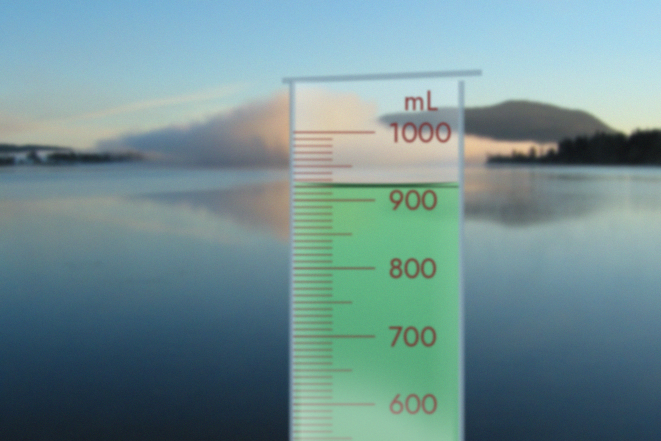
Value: 920 mL
